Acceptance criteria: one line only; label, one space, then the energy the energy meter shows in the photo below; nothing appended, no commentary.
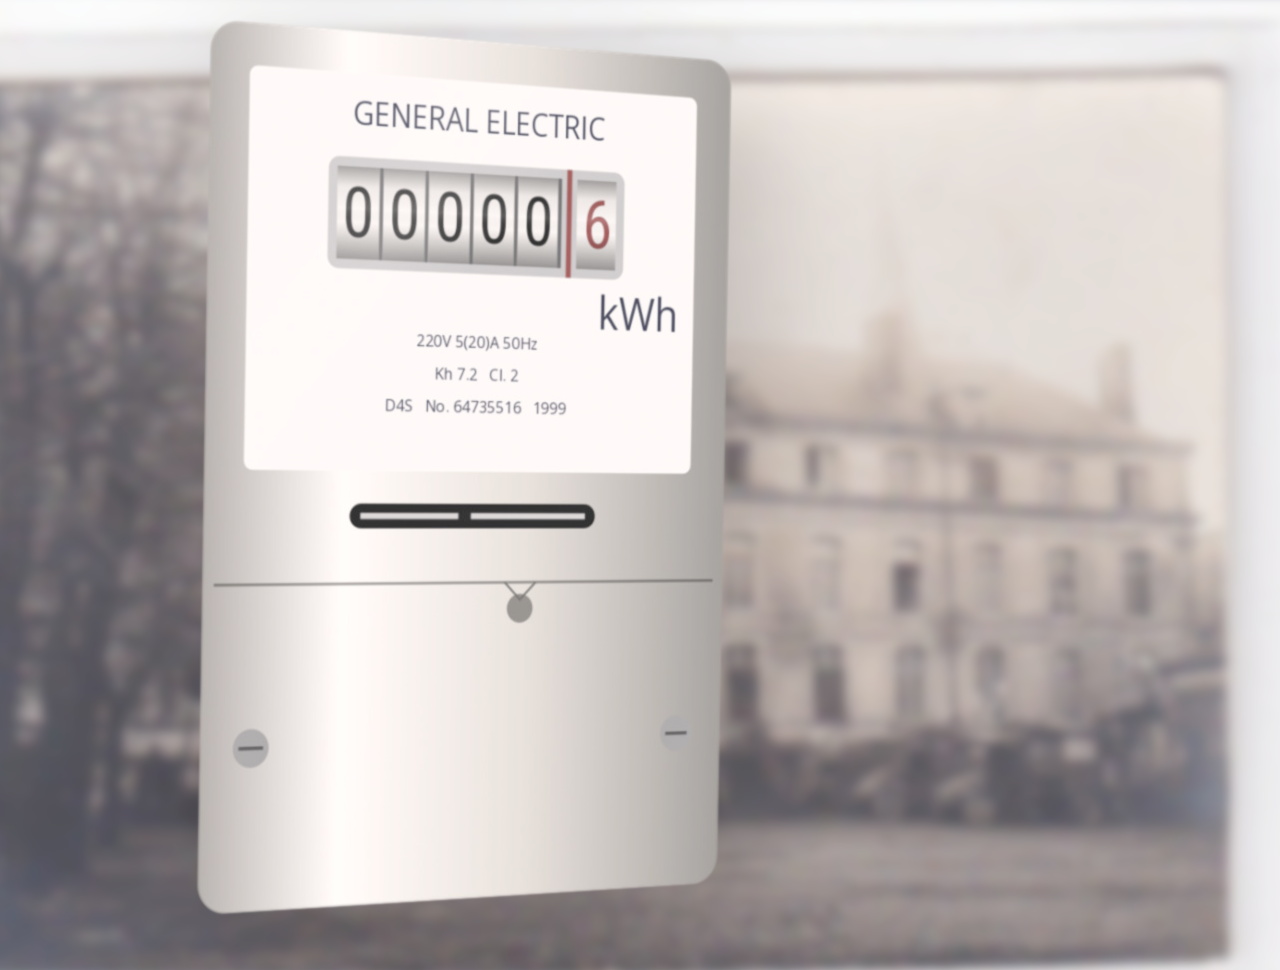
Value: 0.6 kWh
